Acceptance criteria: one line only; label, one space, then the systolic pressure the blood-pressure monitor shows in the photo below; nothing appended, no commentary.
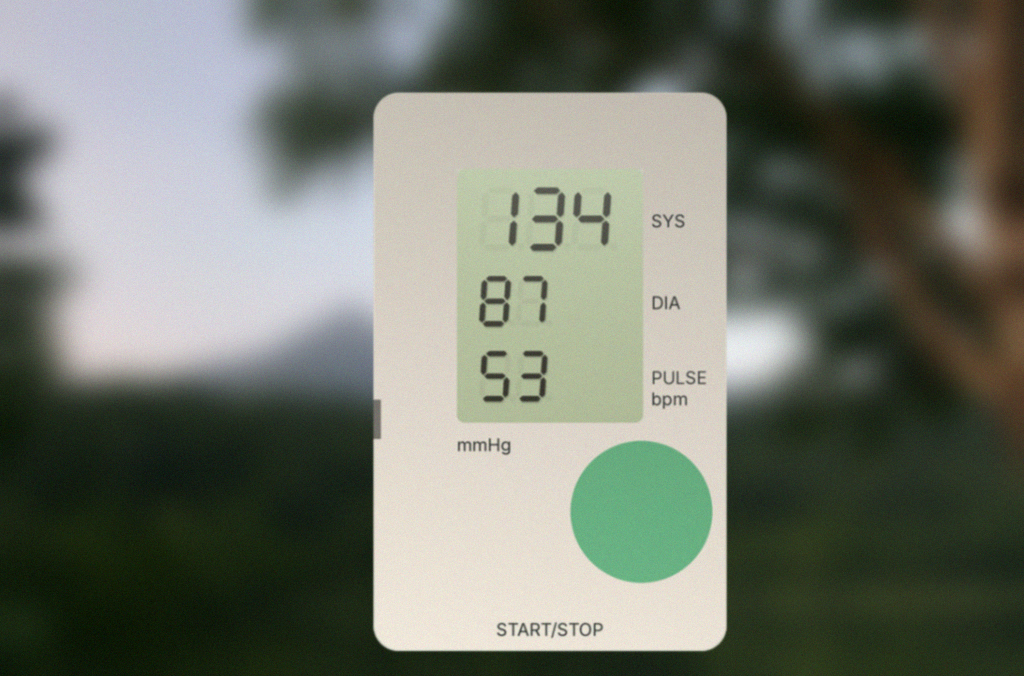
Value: 134 mmHg
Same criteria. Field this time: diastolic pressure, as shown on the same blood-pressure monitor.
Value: 87 mmHg
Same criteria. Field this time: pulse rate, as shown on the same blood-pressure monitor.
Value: 53 bpm
